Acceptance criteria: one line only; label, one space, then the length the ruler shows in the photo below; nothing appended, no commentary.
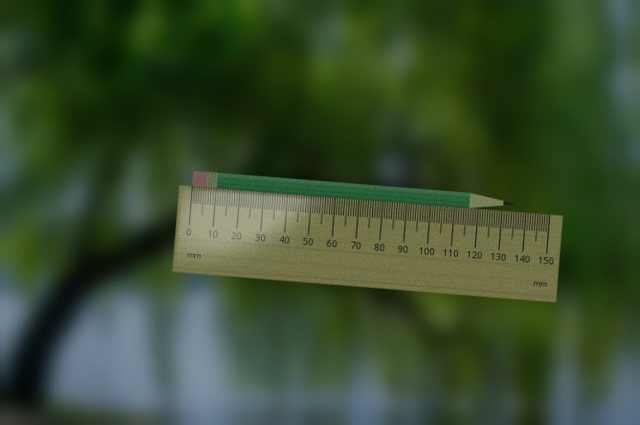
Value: 135 mm
